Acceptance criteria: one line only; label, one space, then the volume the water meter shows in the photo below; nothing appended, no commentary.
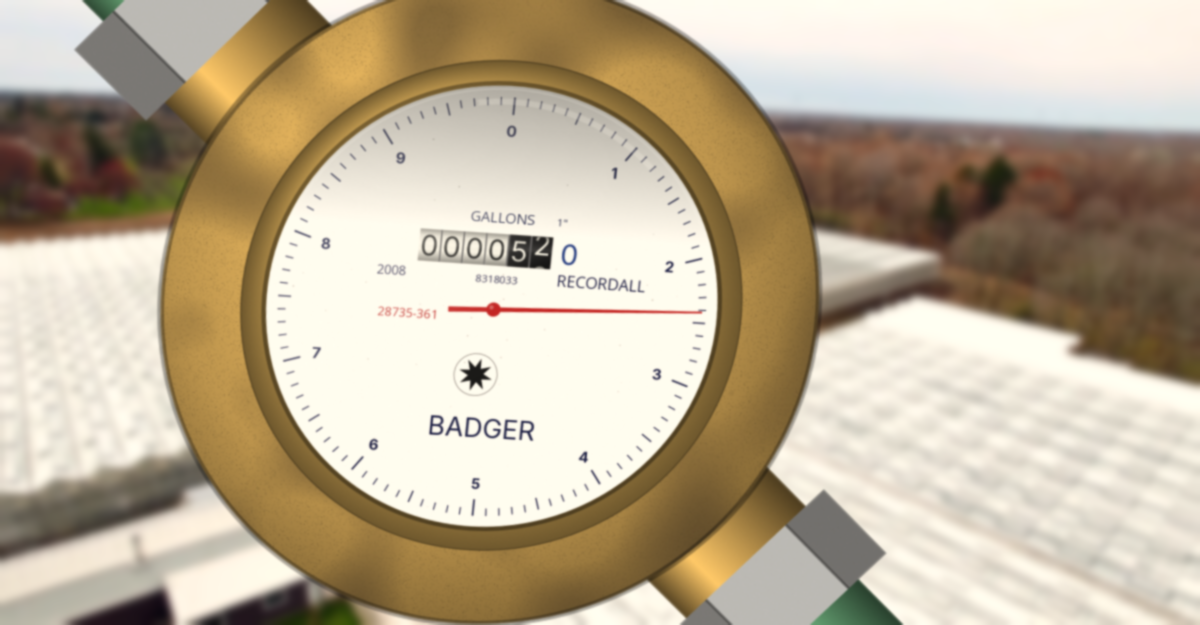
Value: 522.4 gal
